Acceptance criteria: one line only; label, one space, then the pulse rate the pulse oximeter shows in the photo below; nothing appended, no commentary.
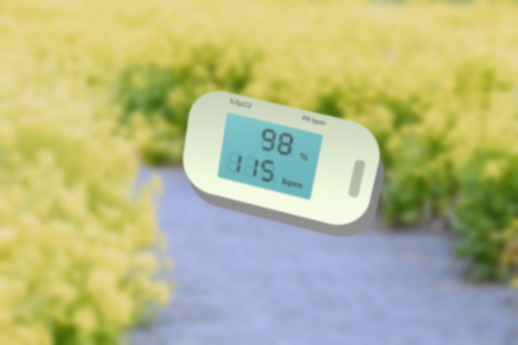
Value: 115 bpm
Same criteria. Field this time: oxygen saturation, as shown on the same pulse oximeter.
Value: 98 %
